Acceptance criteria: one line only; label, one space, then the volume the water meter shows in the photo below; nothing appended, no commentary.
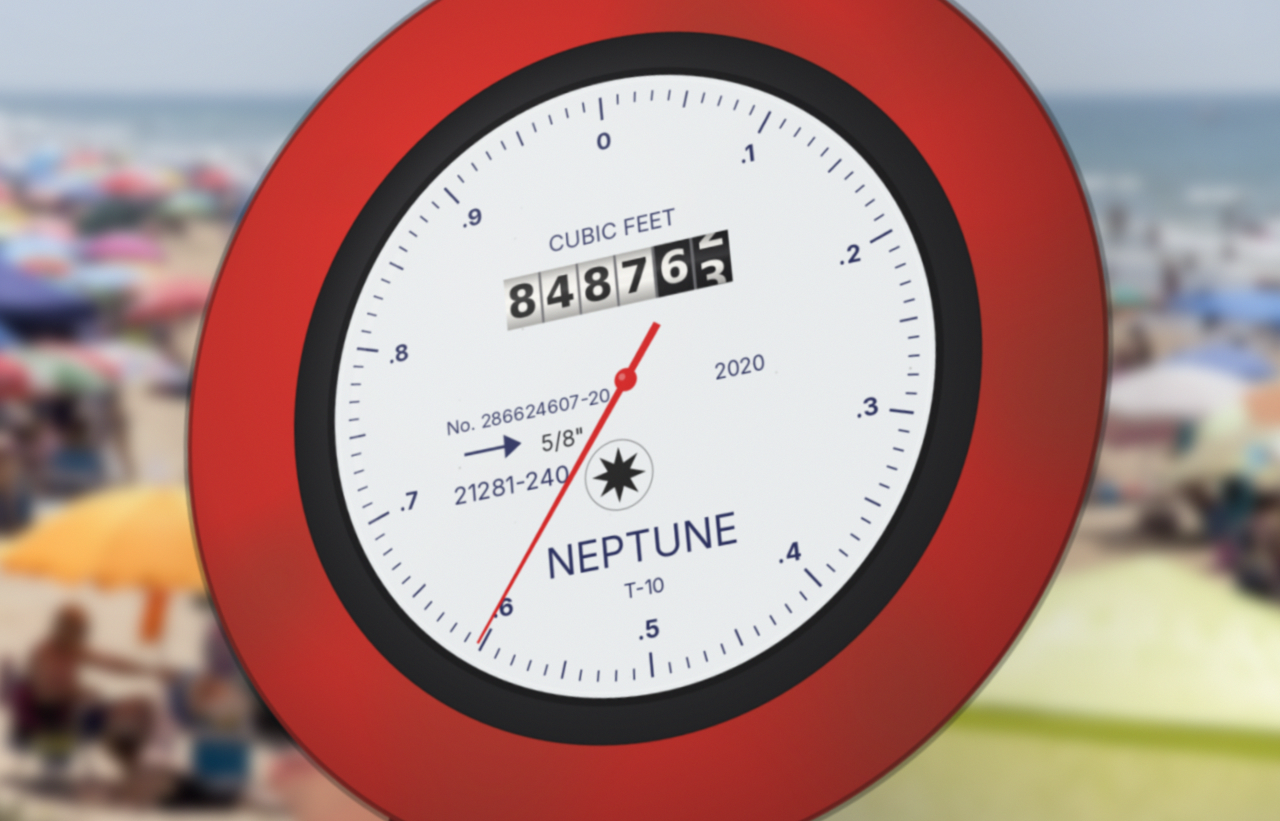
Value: 848762.60 ft³
